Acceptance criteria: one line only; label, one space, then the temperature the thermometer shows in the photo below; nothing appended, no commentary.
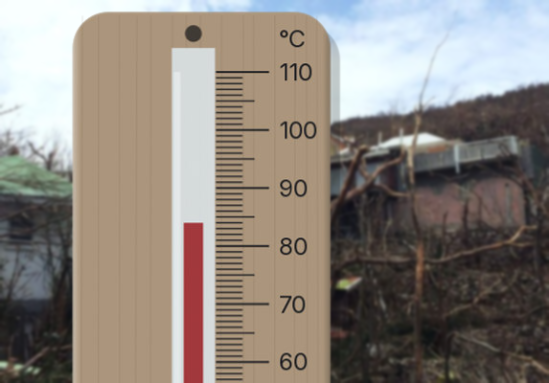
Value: 84 °C
